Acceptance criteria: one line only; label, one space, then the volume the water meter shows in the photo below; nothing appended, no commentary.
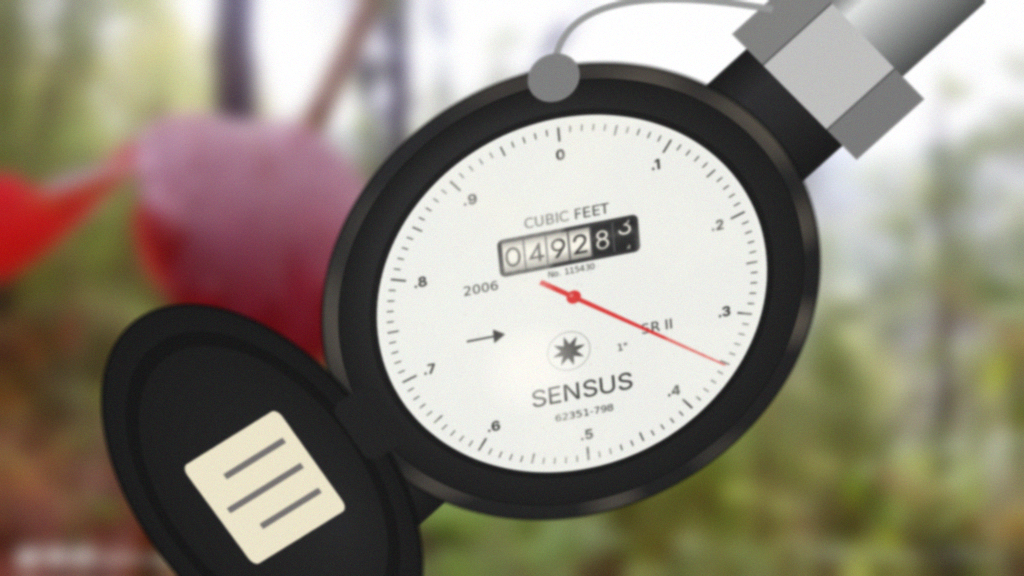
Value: 49283.35 ft³
